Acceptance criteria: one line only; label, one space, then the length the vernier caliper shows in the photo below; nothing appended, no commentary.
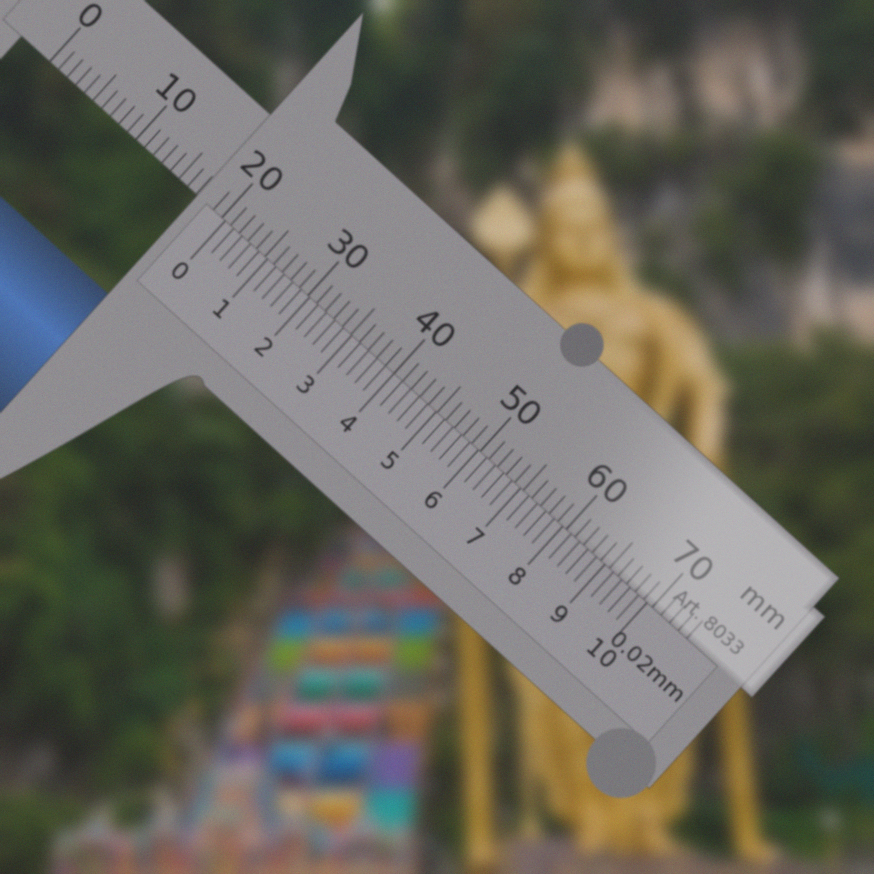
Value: 20.4 mm
